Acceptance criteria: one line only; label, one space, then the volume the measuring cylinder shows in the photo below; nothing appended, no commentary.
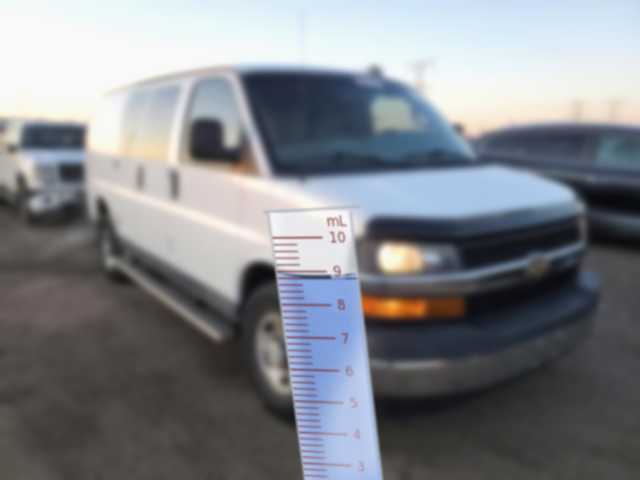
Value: 8.8 mL
